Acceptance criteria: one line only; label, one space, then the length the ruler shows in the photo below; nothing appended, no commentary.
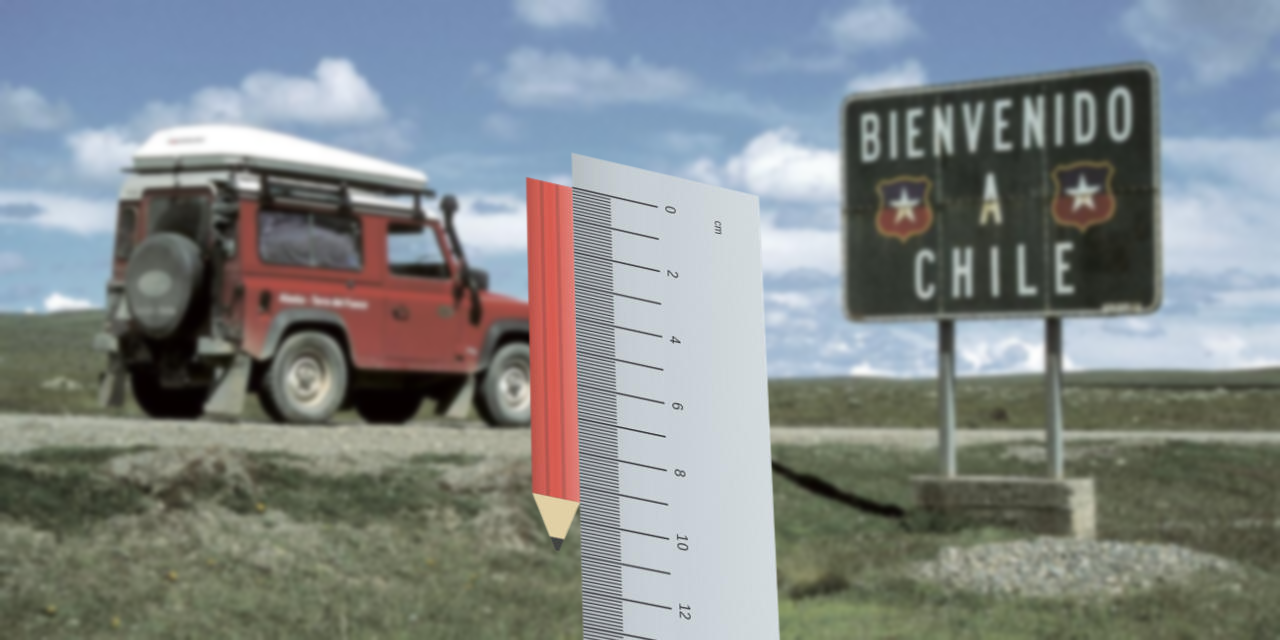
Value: 11 cm
